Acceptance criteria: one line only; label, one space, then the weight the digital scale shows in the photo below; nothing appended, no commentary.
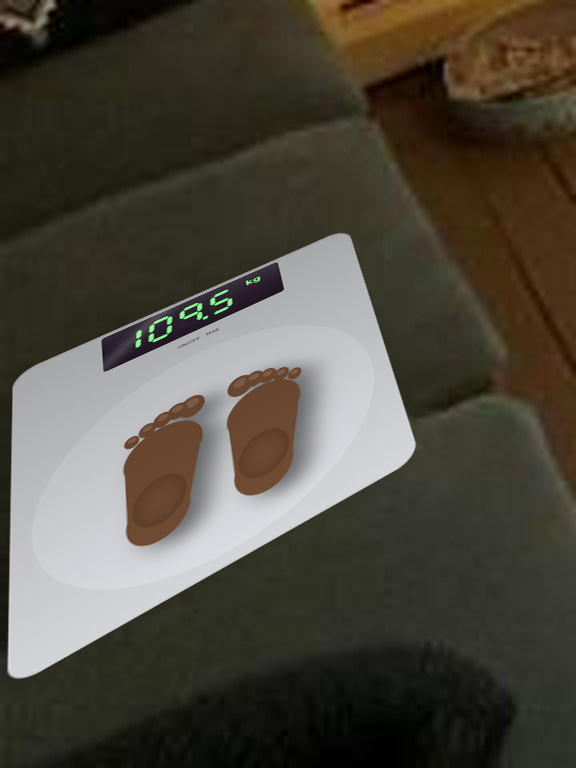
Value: 109.5 kg
